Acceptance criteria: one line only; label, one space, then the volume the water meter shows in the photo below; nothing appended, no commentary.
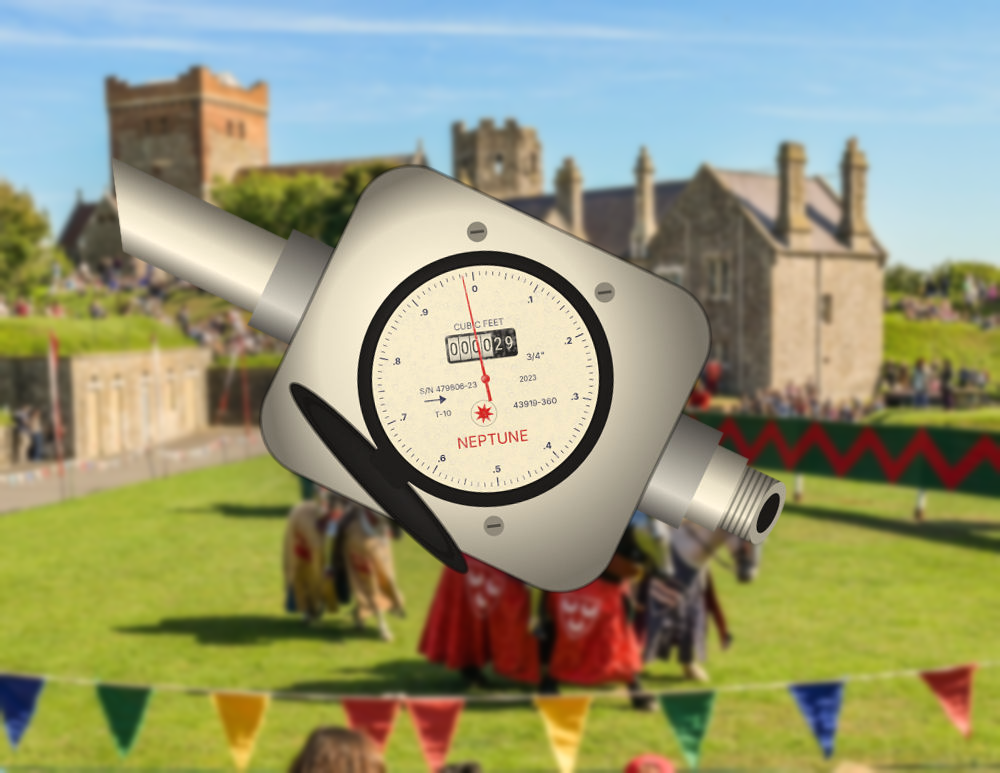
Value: 28.98 ft³
